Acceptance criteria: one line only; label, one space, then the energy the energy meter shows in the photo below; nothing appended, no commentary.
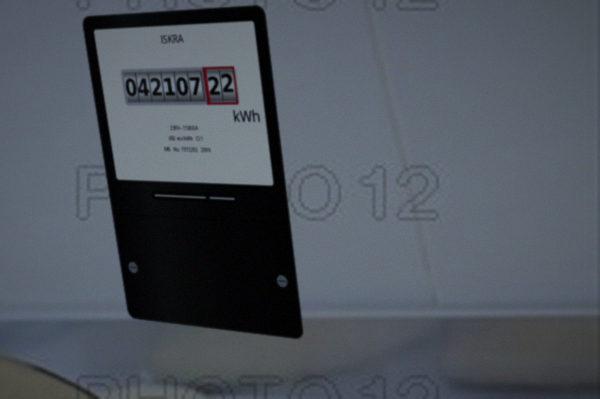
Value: 42107.22 kWh
